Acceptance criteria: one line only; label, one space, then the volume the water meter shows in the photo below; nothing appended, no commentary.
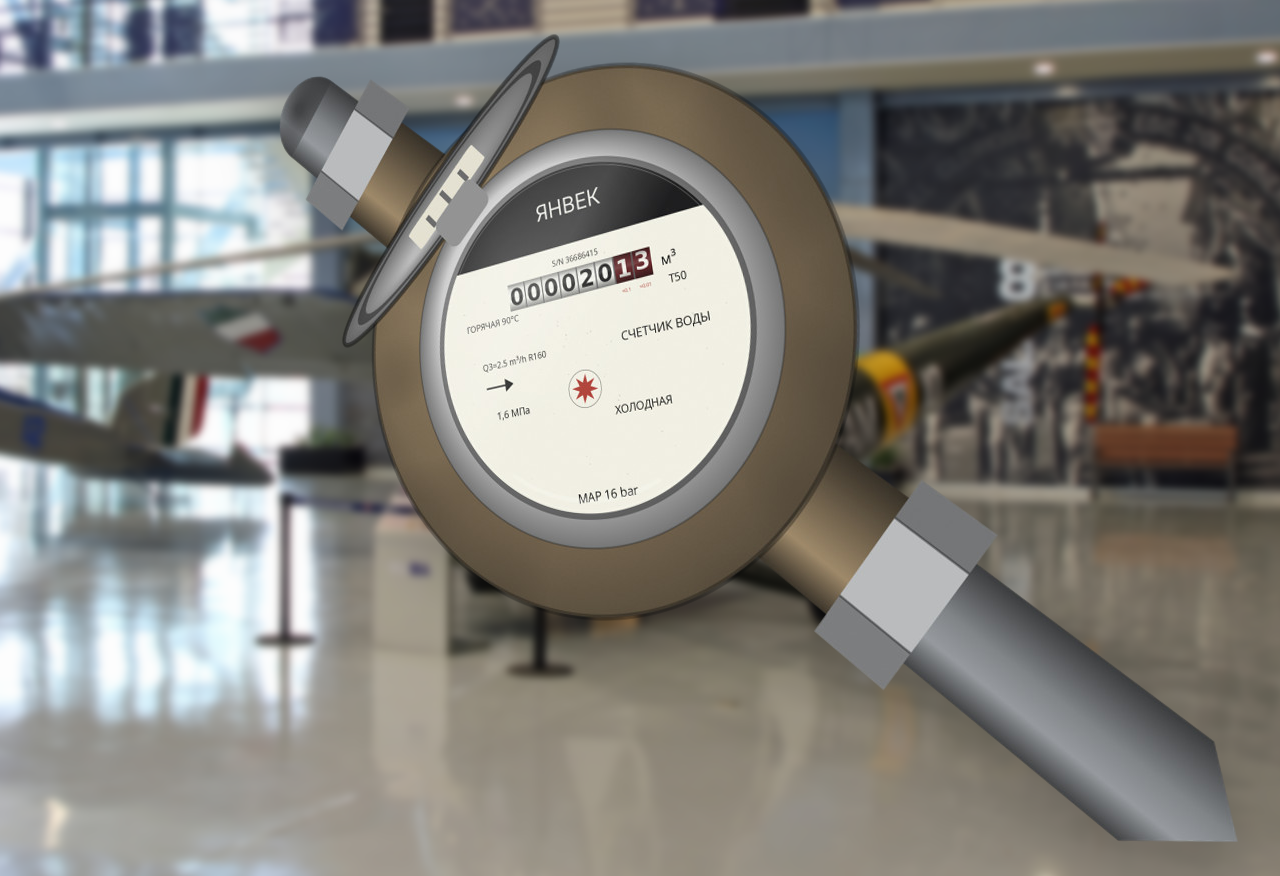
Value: 20.13 m³
